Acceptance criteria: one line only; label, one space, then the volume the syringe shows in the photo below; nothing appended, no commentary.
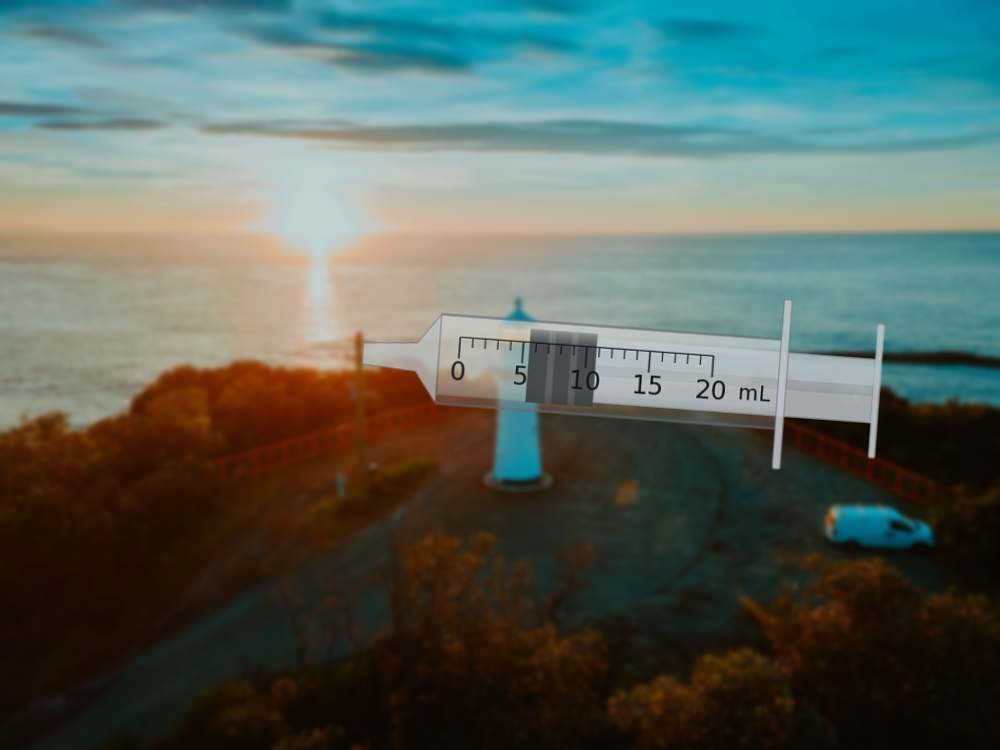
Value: 5.5 mL
